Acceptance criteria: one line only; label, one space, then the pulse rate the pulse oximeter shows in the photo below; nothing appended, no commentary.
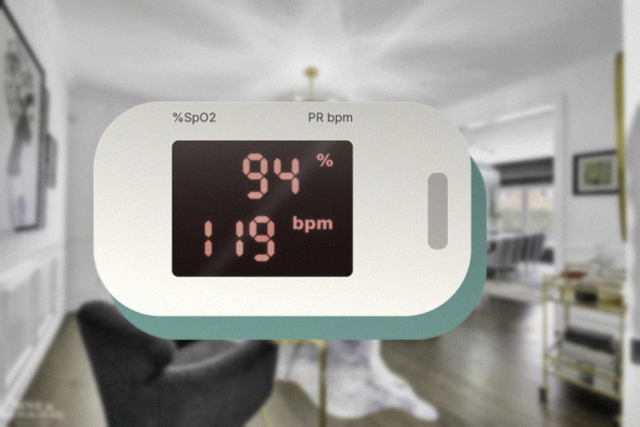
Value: 119 bpm
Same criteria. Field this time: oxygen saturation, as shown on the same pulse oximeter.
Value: 94 %
